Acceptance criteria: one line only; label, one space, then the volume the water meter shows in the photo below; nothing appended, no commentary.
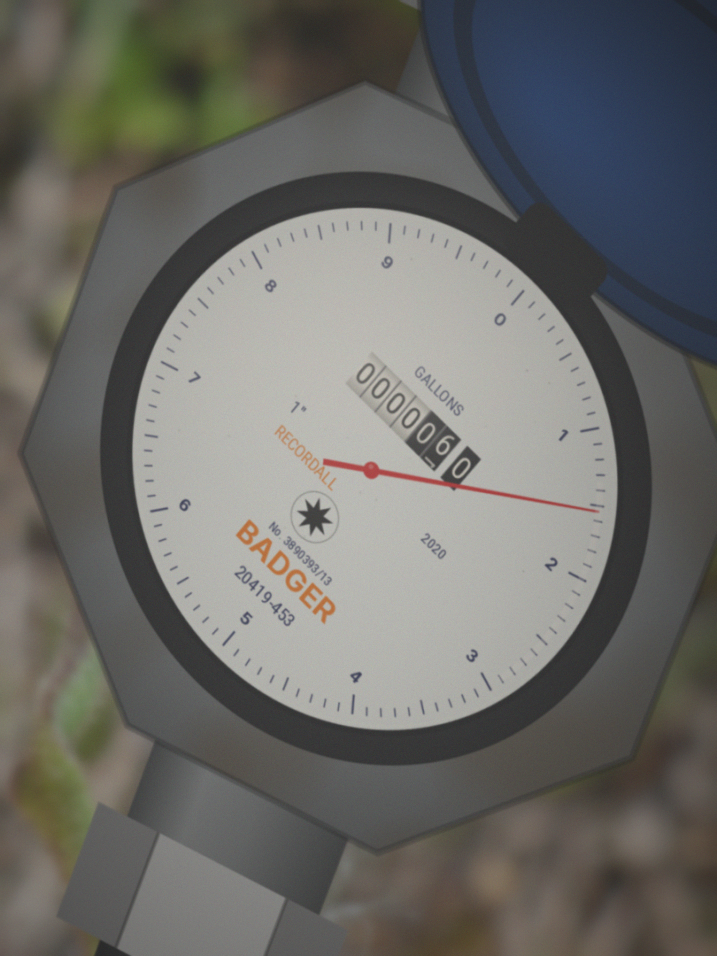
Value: 61.5 gal
